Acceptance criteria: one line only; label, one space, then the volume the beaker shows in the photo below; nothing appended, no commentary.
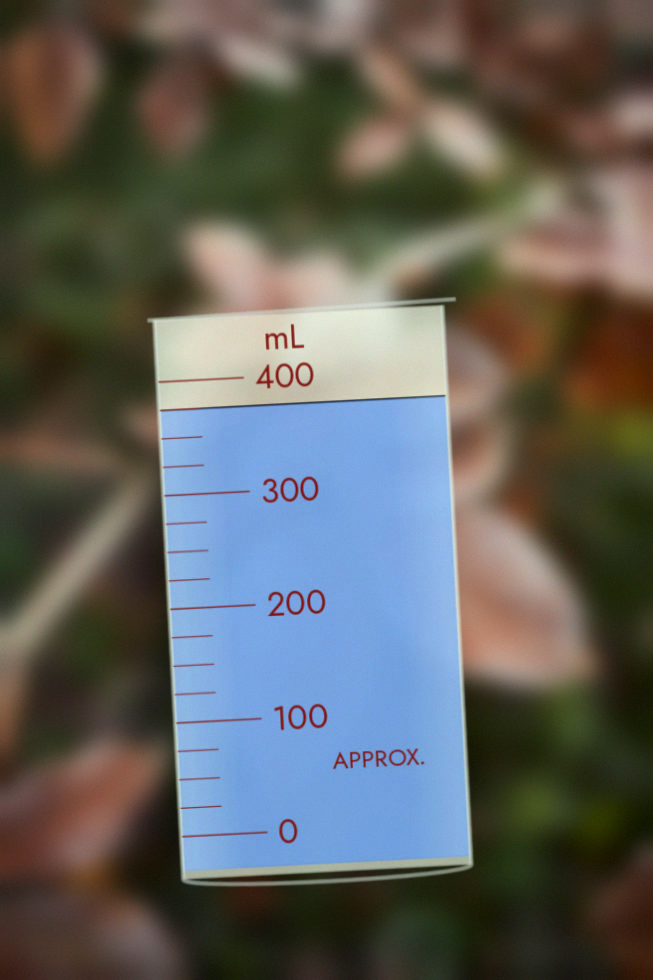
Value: 375 mL
